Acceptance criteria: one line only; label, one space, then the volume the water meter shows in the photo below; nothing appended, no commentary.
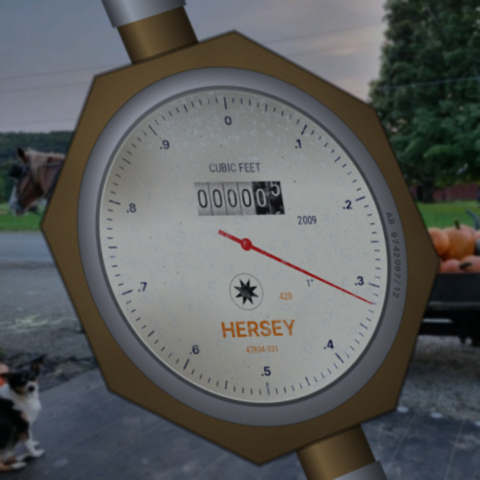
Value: 5.32 ft³
